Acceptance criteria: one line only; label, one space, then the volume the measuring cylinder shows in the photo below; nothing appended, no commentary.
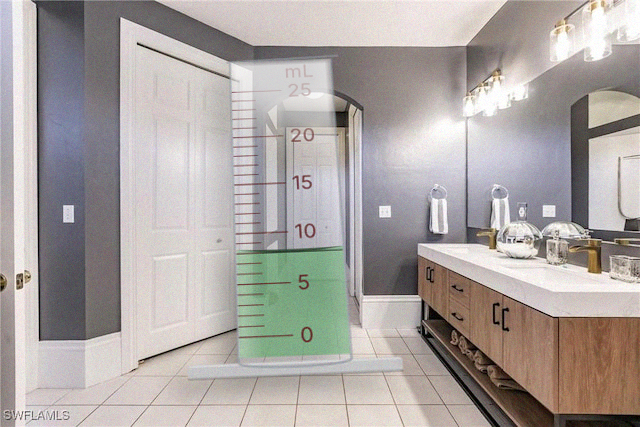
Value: 8 mL
